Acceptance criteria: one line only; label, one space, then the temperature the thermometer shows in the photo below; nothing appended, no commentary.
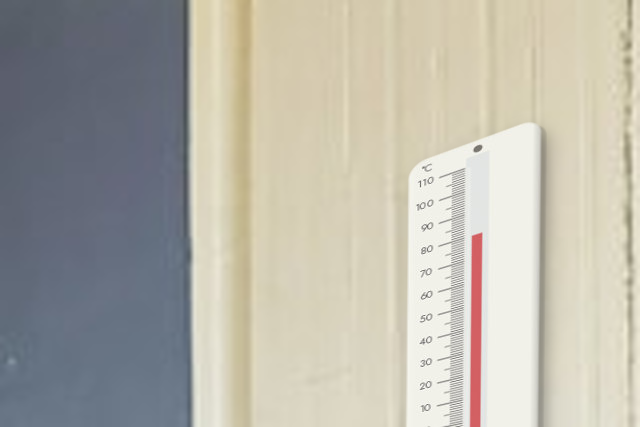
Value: 80 °C
